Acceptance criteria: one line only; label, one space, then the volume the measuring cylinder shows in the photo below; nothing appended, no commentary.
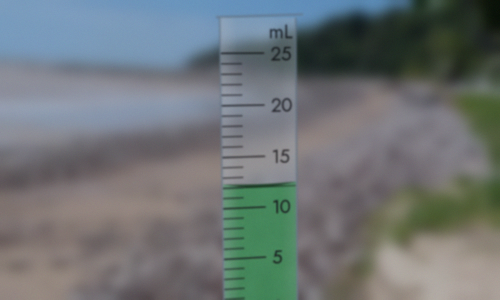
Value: 12 mL
